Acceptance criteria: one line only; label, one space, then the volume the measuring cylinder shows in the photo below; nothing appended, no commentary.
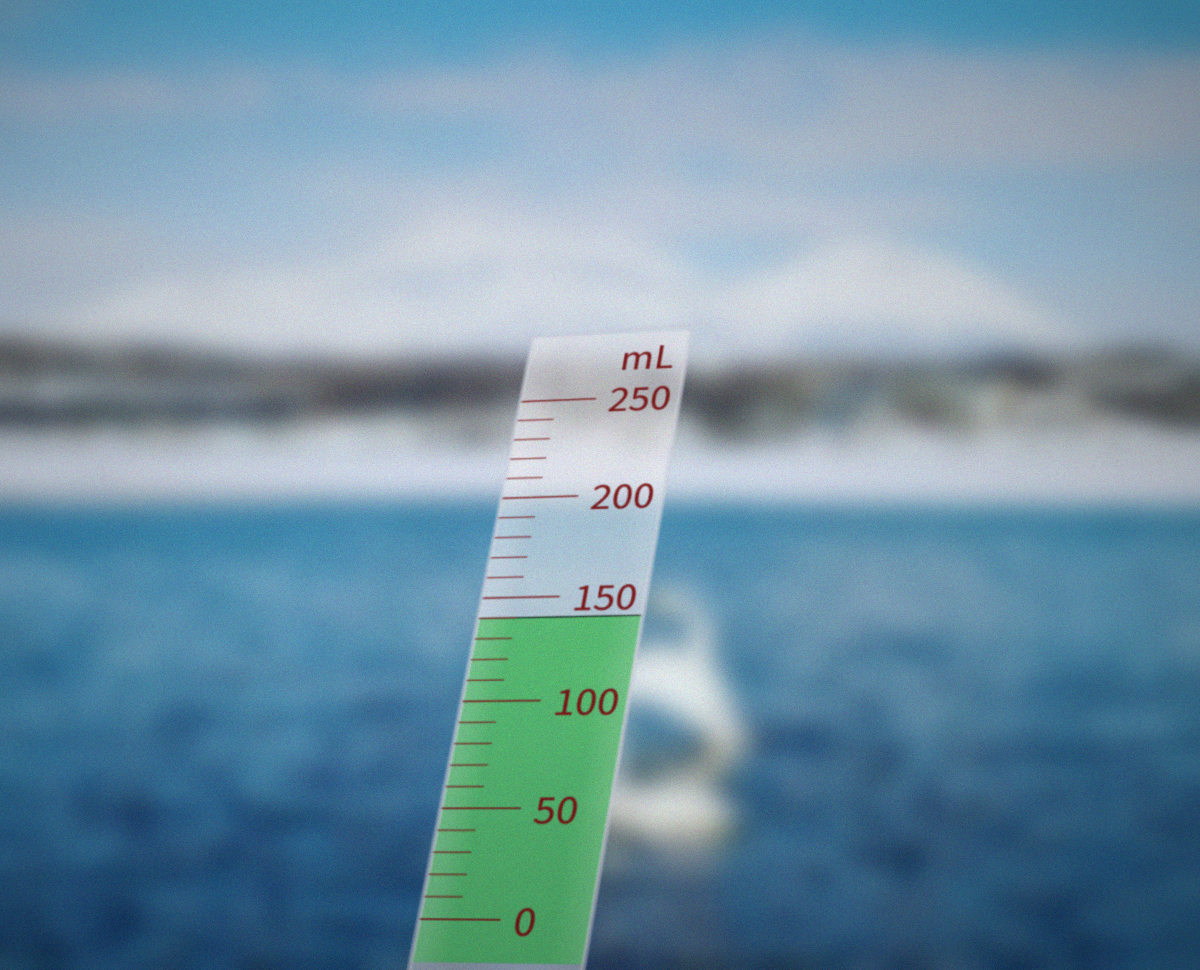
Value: 140 mL
